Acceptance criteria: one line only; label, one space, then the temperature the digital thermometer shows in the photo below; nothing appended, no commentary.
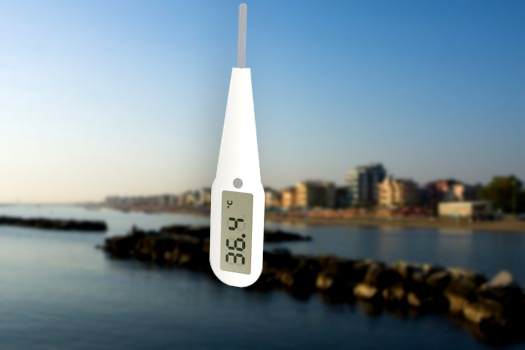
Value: 36.4 °C
